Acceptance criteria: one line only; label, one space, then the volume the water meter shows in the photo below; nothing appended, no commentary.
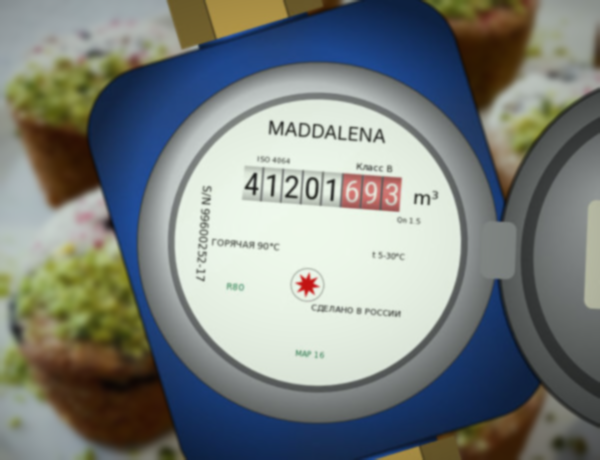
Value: 41201.693 m³
